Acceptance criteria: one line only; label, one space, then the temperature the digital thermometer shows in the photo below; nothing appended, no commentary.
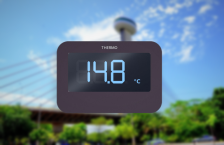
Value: 14.8 °C
